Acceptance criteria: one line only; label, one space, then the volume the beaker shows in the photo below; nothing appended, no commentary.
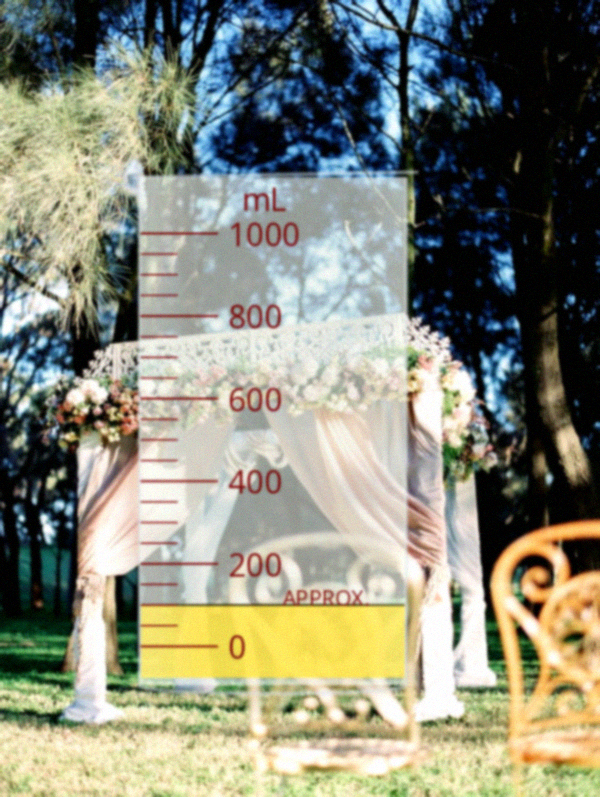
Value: 100 mL
